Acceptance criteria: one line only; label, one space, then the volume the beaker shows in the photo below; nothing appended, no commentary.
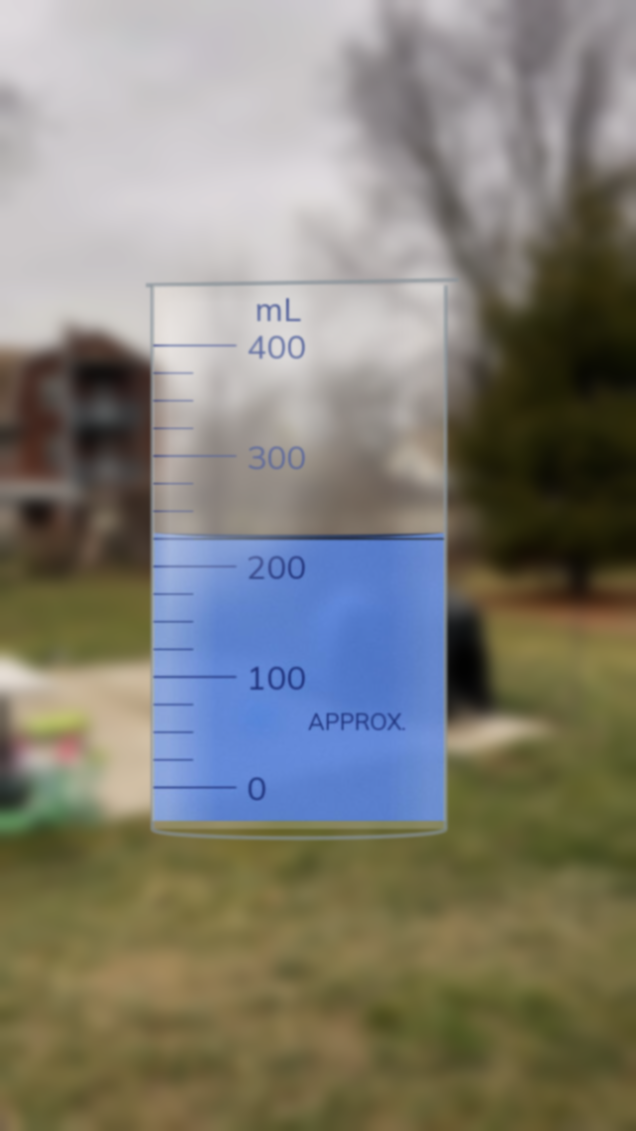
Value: 225 mL
